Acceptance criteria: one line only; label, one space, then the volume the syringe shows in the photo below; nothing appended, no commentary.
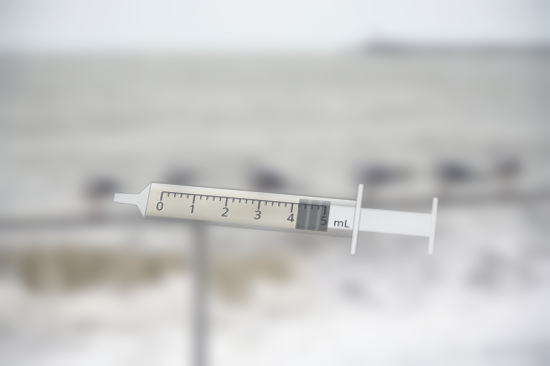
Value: 4.2 mL
